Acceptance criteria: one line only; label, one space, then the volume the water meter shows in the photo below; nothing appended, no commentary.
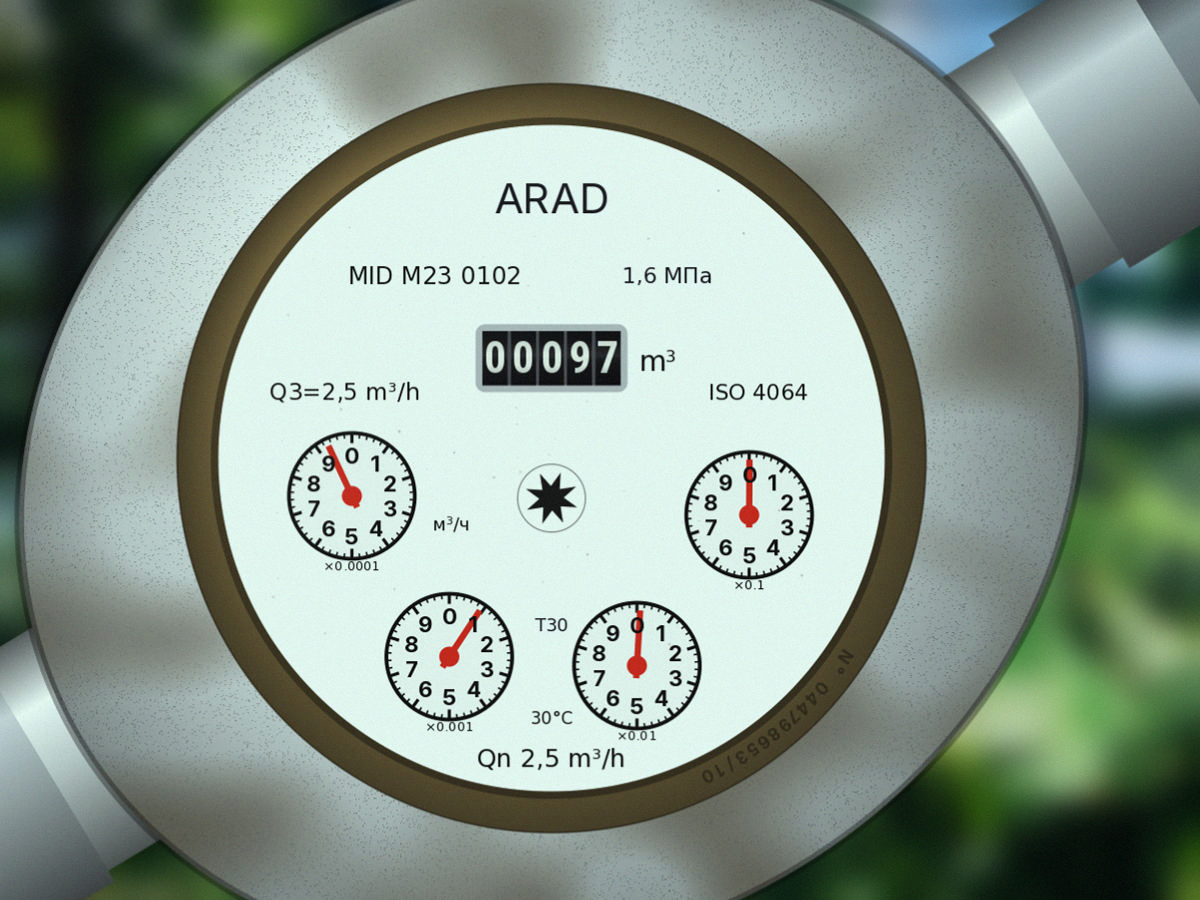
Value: 97.0009 m³
